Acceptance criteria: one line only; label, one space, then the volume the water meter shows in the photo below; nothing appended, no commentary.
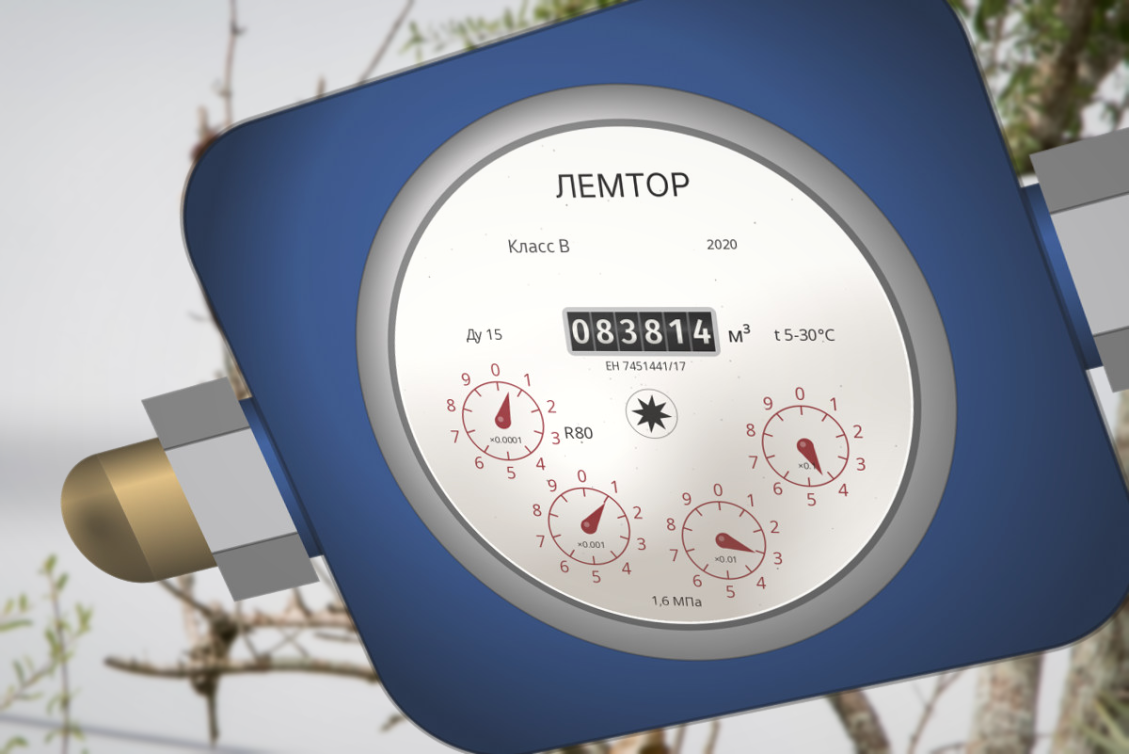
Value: 83814.4310 m³
